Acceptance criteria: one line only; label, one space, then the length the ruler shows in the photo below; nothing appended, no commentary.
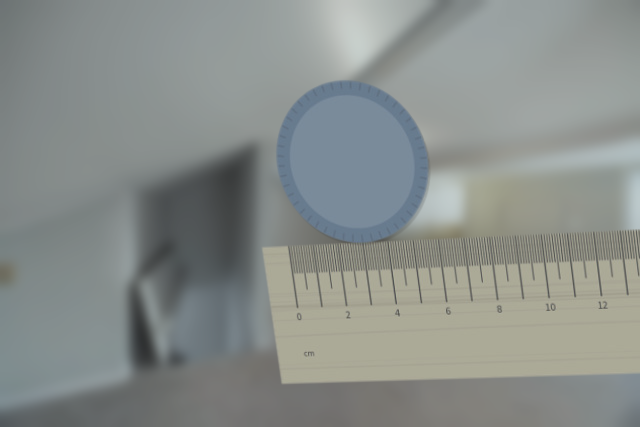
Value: 6 cm
